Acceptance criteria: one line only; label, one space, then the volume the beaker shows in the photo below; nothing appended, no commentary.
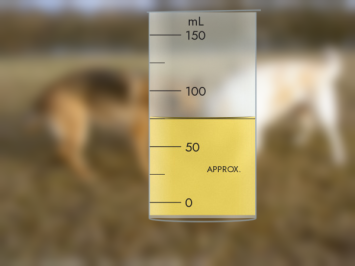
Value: 75 mL
